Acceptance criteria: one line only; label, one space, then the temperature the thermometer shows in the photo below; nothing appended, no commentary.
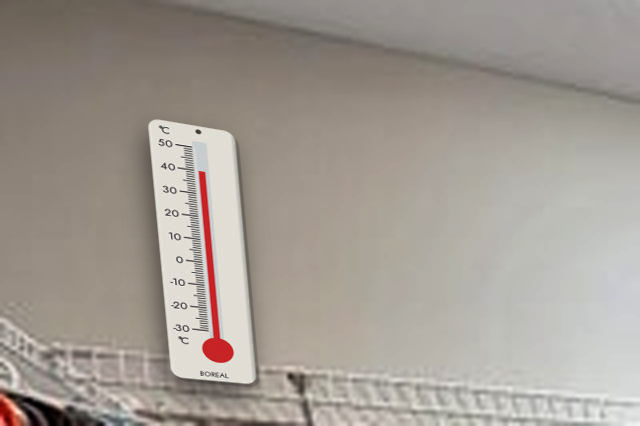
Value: 40 °C
